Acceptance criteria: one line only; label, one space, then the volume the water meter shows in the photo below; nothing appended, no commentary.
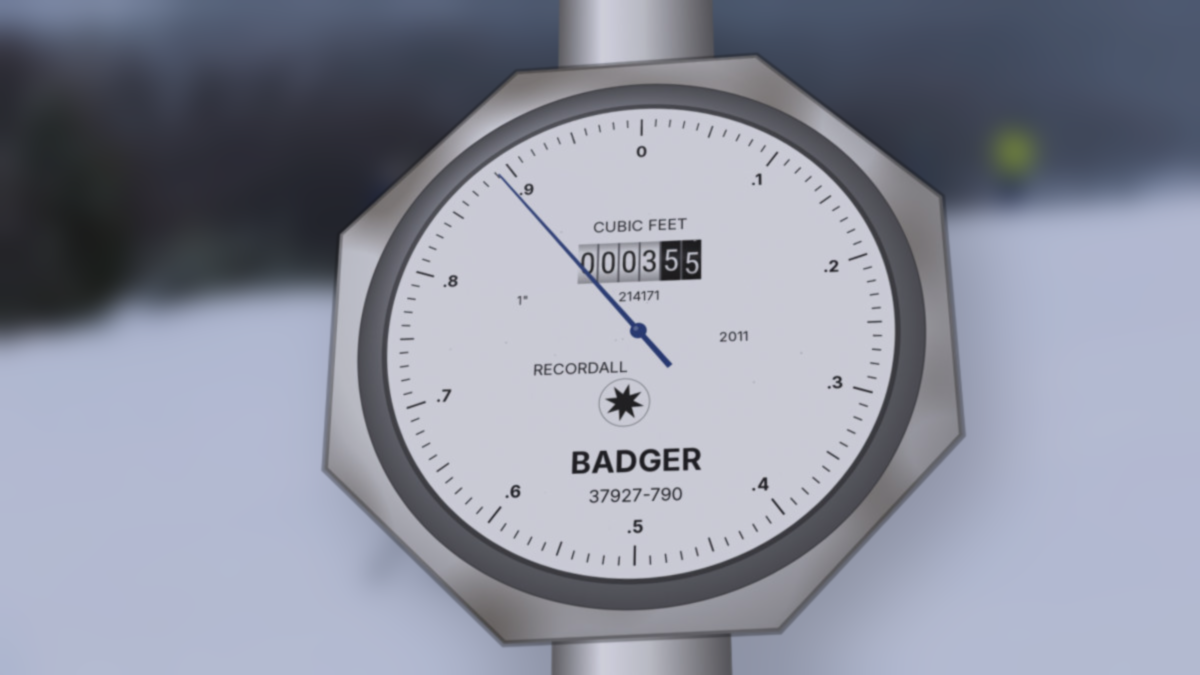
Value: 354.89 ft³
